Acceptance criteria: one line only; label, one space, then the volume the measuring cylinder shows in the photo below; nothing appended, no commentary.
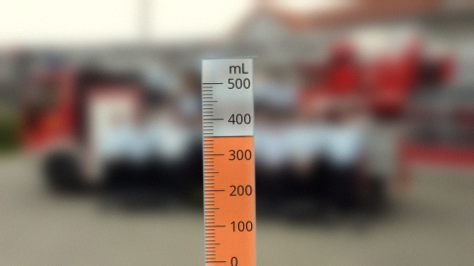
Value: 350 mL
